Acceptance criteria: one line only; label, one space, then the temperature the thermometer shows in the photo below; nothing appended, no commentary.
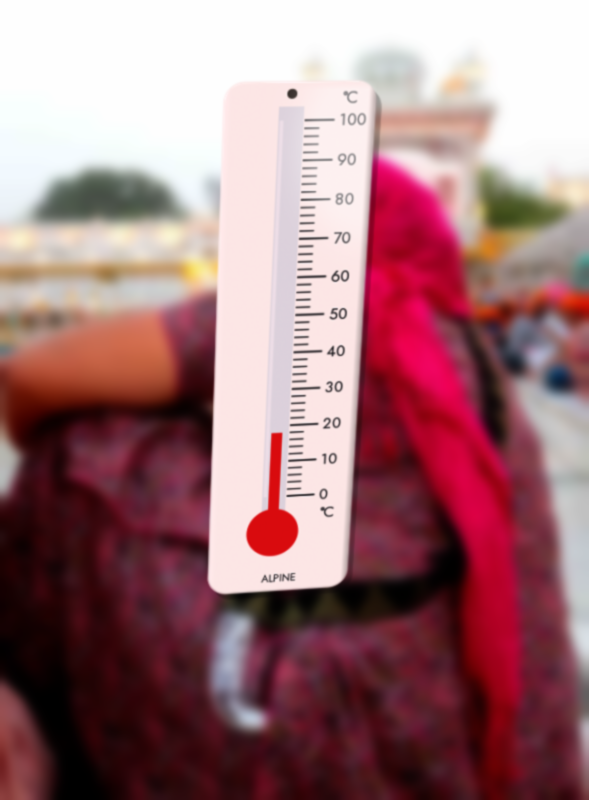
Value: 18 °C
